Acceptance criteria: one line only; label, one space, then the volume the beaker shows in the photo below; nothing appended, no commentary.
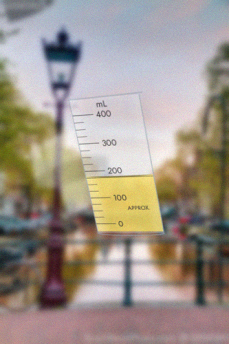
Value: 175 mL
